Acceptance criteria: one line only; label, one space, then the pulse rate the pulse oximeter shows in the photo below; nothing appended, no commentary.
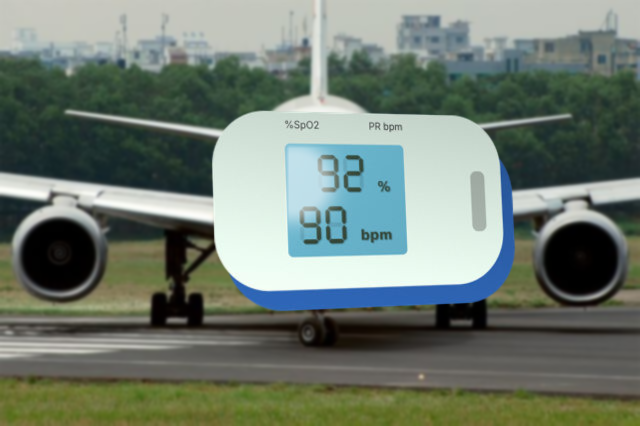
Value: 90 bpm
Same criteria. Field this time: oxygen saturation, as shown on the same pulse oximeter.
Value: 92 %
